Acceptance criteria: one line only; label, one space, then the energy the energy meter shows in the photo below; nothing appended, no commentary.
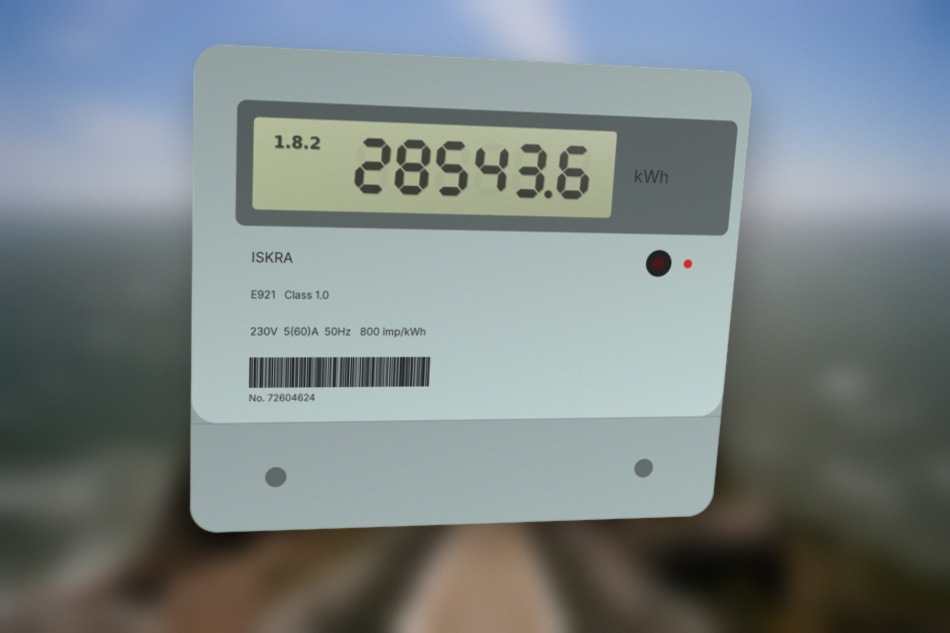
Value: 28543.6 kWh
